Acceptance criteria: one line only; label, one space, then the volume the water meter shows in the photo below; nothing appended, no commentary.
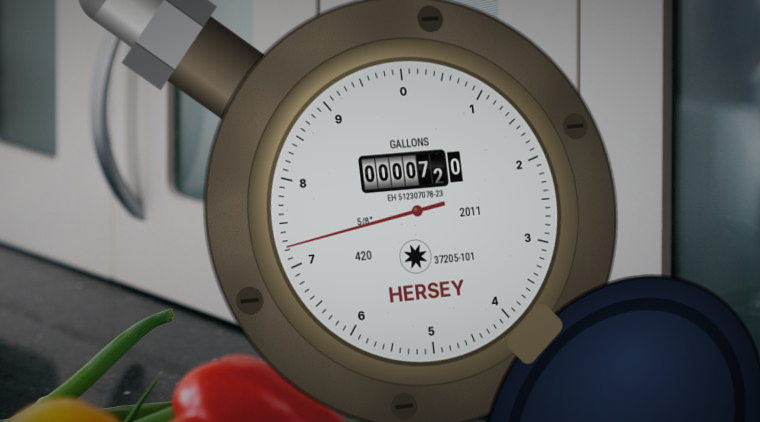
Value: 717.2 gal
